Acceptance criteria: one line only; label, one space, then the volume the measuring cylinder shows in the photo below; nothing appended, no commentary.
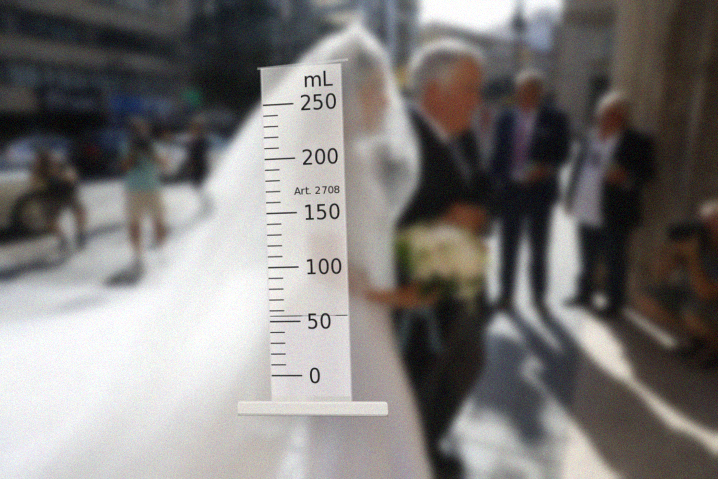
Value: 55 mL
